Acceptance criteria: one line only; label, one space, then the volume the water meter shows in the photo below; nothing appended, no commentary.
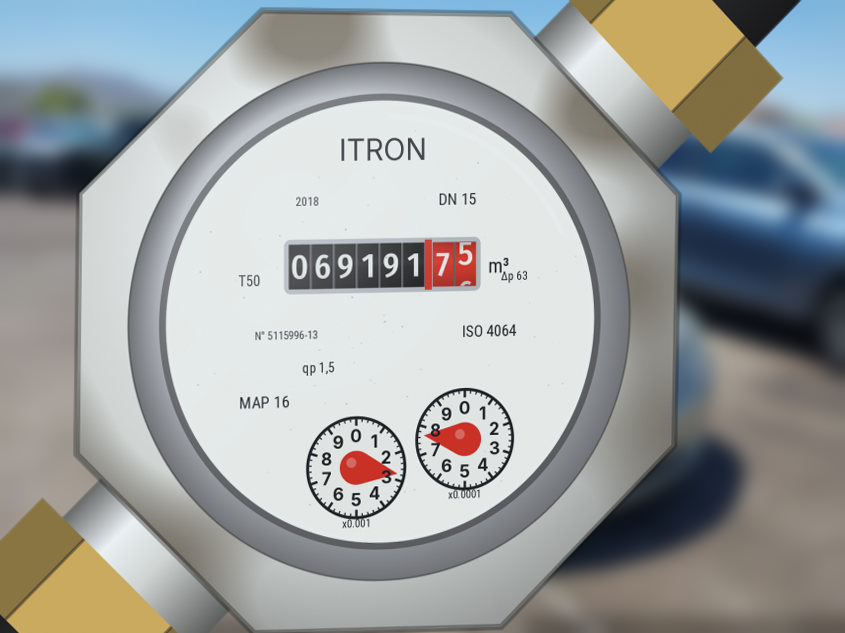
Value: 69191.7527 m³
